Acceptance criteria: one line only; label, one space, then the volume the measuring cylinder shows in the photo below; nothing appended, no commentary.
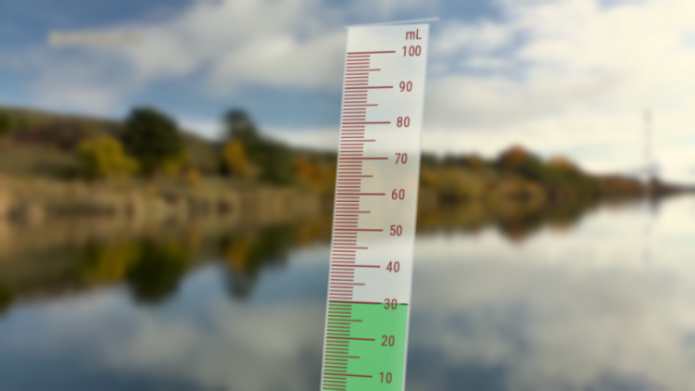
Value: 30 mL
